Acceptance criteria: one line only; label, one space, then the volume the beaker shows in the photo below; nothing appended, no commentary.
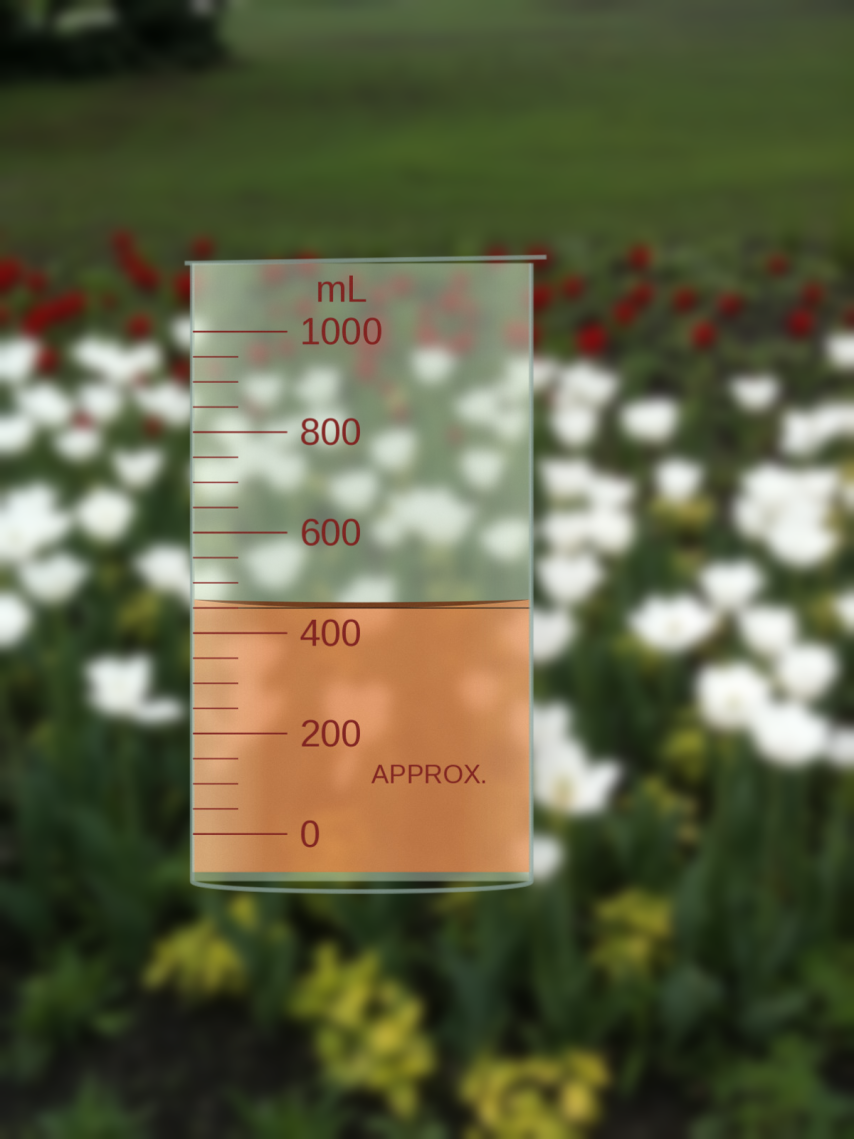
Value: 450 mL
